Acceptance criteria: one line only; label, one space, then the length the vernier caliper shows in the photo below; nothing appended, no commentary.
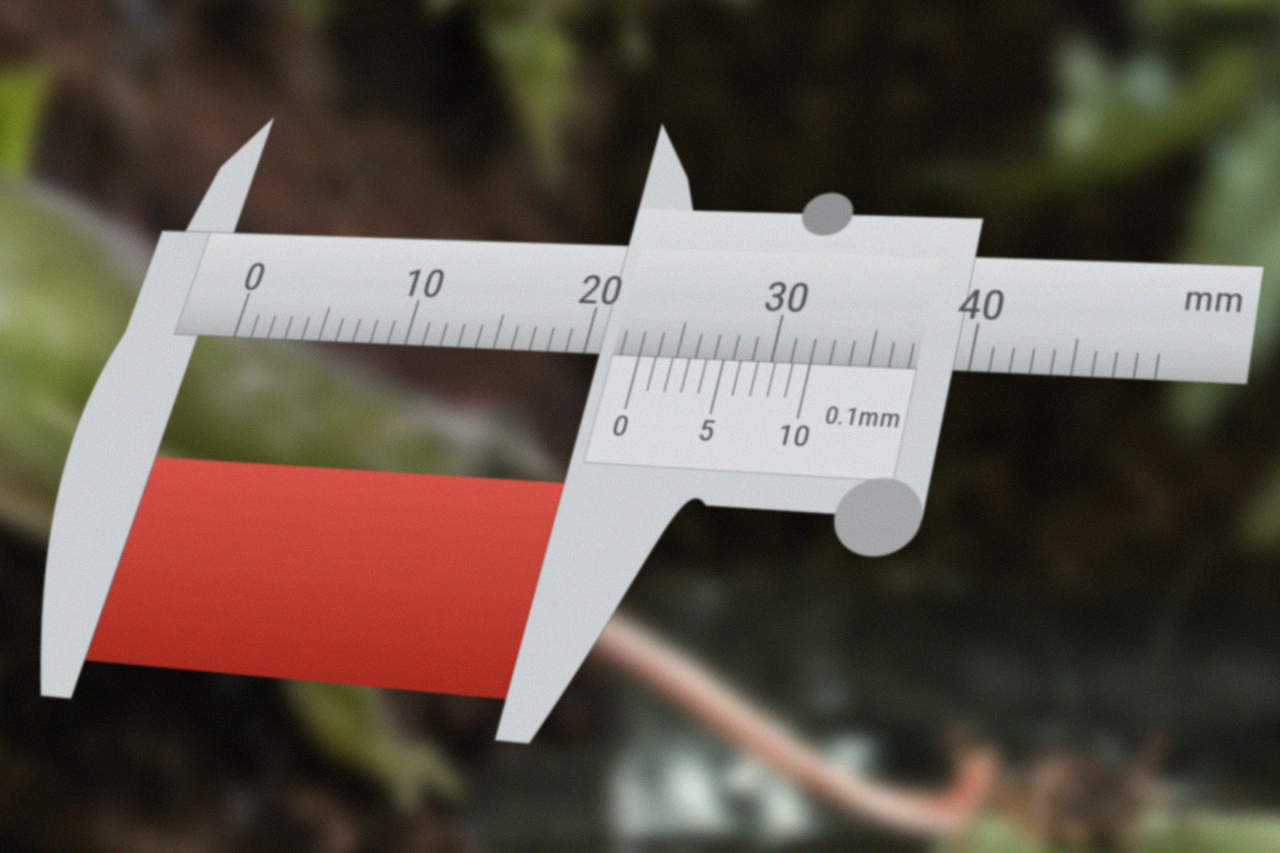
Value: 23.0 mm
